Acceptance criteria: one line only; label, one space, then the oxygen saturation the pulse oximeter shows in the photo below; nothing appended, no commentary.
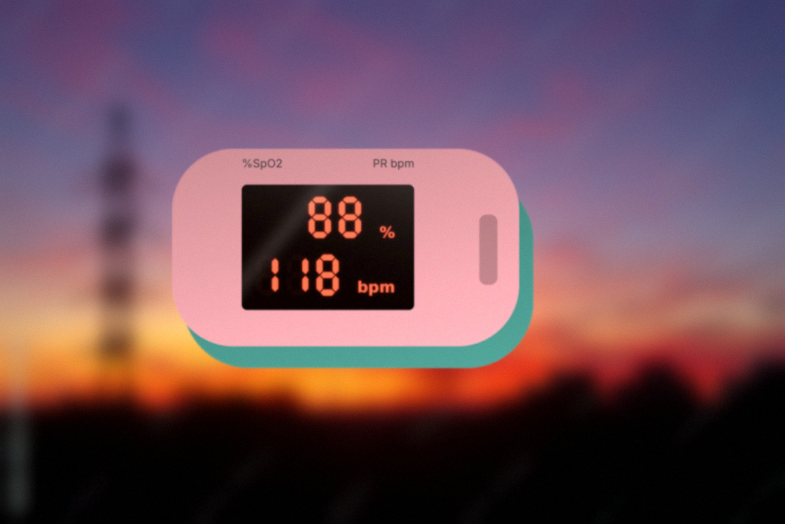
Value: 88 %
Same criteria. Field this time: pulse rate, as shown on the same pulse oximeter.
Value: 118 bpm
